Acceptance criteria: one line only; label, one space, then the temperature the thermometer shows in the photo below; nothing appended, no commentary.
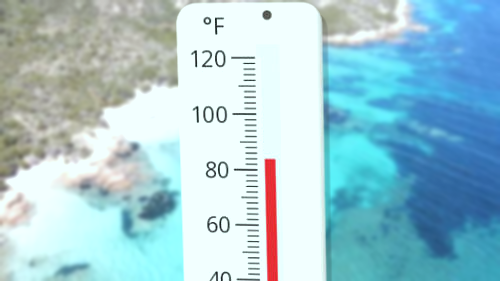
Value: 84 °F
